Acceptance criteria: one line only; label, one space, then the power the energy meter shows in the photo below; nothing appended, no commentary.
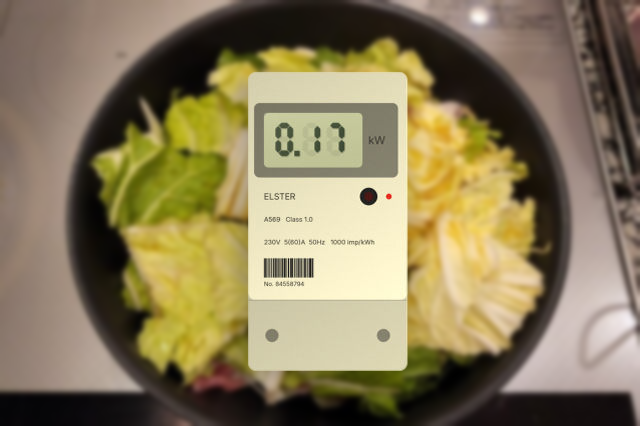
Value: 0.17 kW
